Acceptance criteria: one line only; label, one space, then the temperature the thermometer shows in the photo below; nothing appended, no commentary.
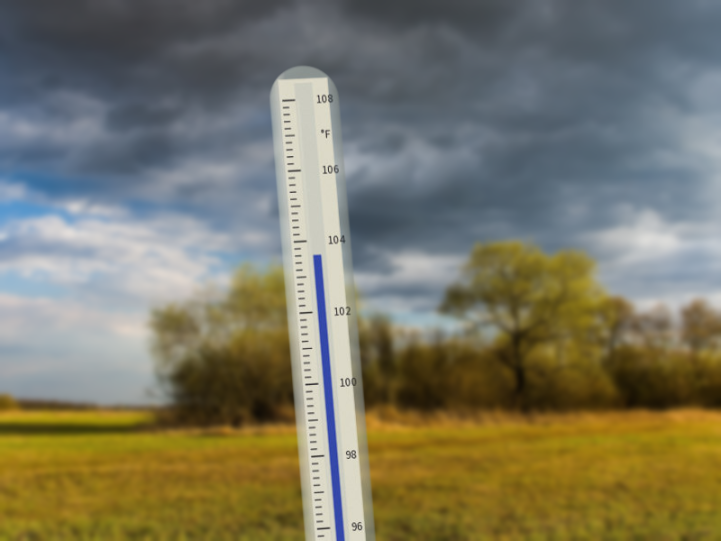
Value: 103.6 °F
